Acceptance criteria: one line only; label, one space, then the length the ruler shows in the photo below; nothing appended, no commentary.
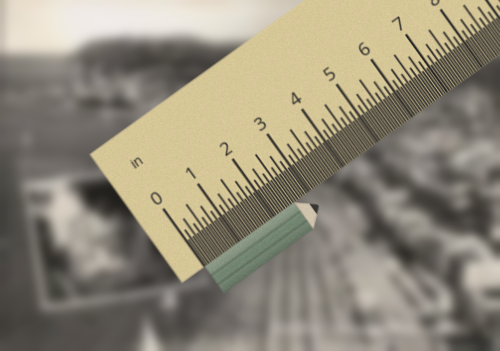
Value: 3 in
